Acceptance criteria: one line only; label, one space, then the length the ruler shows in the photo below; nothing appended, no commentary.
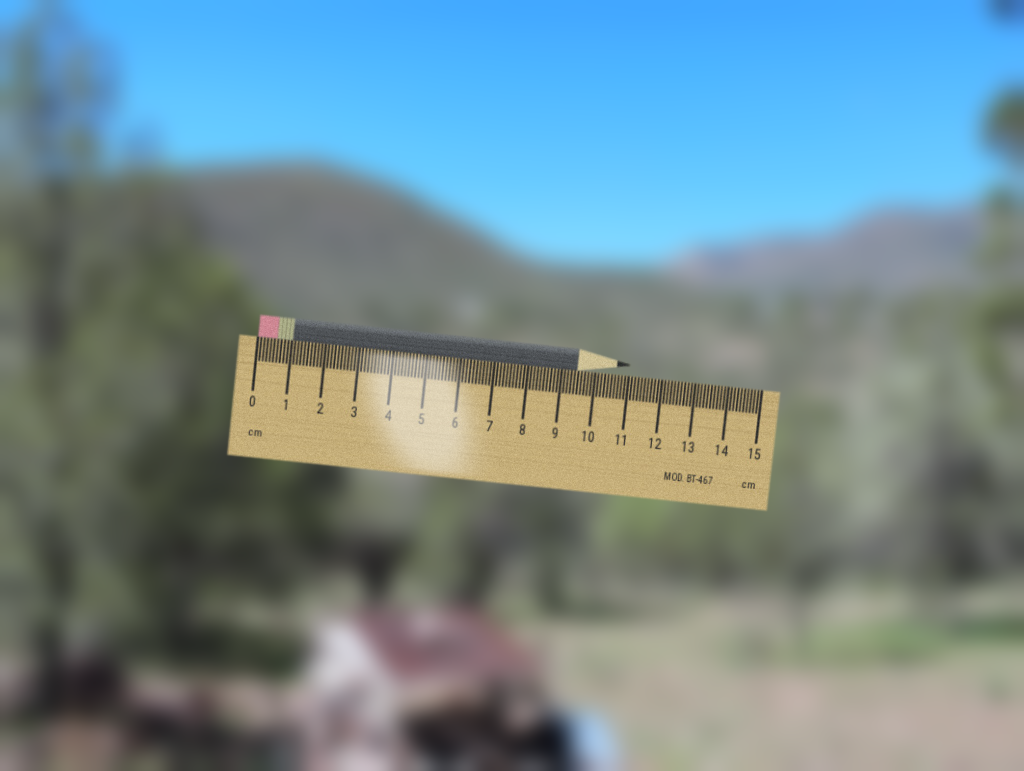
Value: 11 cm
